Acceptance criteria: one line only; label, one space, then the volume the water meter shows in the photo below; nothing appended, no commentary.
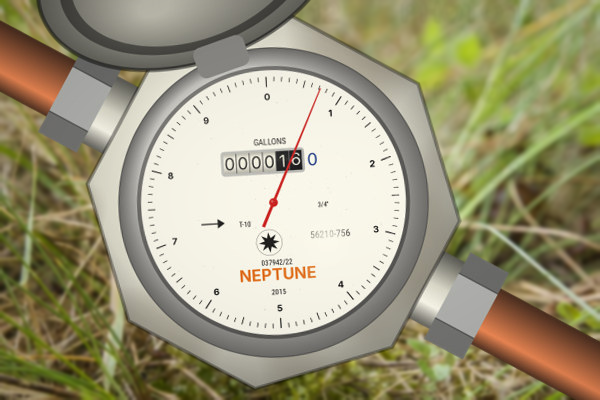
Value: 160.7 gal
